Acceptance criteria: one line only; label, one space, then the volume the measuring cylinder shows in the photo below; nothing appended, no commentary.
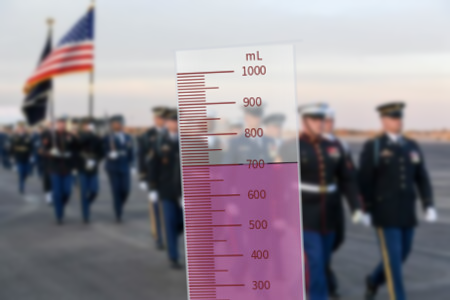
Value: 700 mL
